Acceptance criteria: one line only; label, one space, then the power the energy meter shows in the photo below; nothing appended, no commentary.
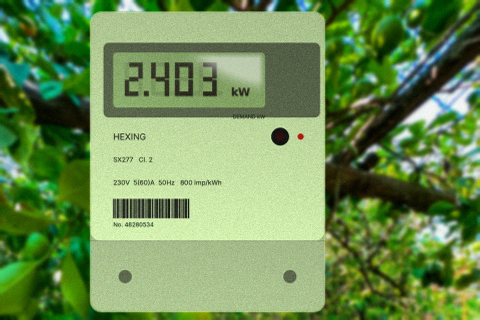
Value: 2.403 kW
